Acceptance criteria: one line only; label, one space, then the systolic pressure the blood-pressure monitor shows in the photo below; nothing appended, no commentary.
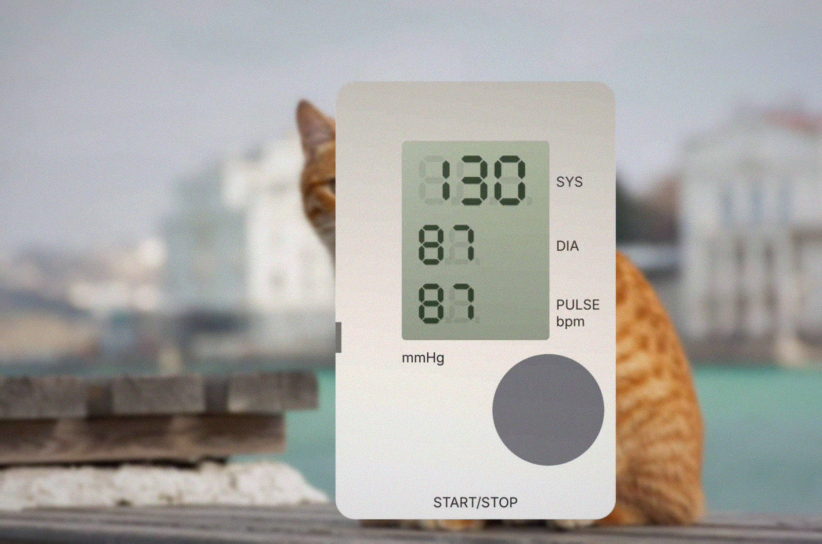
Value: 130 mmHg
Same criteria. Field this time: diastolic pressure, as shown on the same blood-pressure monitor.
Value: 87 mmHg
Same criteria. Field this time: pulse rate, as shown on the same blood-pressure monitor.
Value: 87 bpm
